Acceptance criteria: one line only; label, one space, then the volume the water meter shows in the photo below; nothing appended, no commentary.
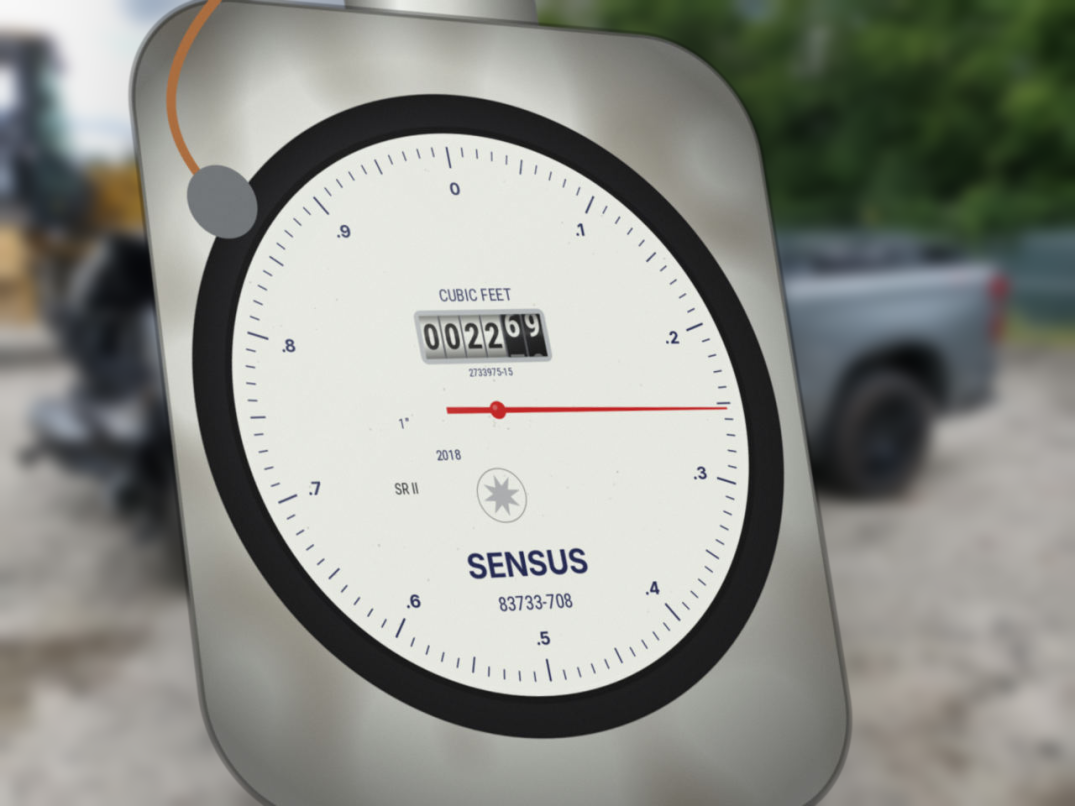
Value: 2269.25 ft³
